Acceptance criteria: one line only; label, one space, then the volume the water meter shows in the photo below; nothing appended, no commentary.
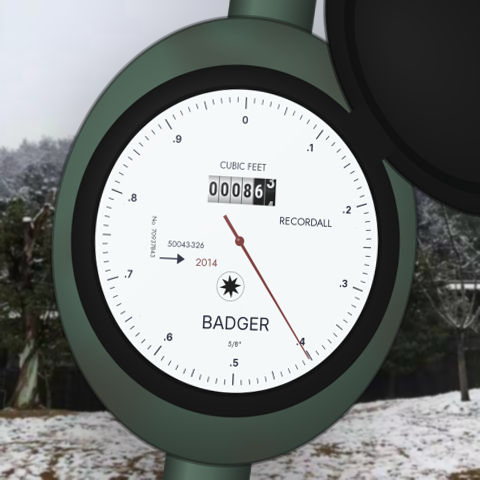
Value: 863.40 ft³
